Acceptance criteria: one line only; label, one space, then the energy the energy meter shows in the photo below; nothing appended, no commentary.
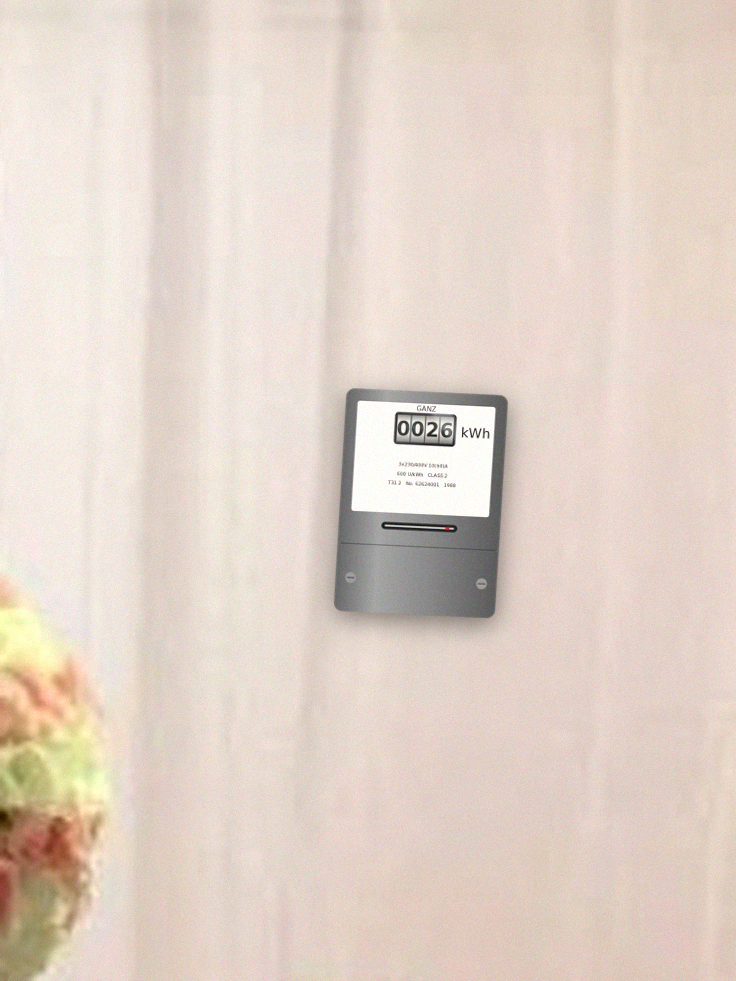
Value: 26 kWh
